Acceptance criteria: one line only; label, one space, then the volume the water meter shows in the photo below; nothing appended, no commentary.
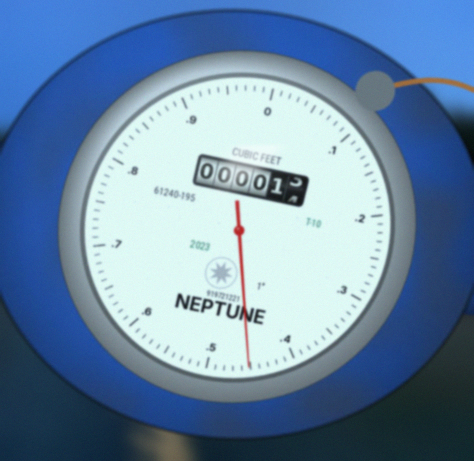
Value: 13.45 ft³
